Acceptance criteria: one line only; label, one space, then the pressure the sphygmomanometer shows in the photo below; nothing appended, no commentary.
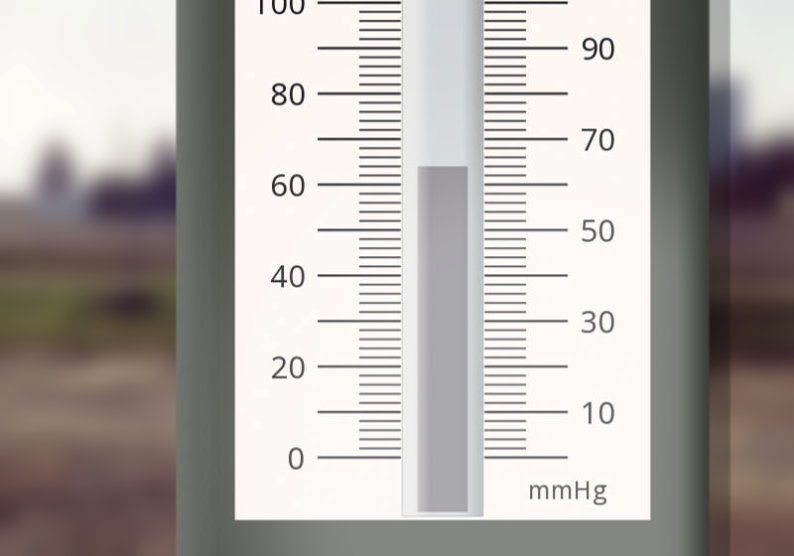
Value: 64 mmHg
